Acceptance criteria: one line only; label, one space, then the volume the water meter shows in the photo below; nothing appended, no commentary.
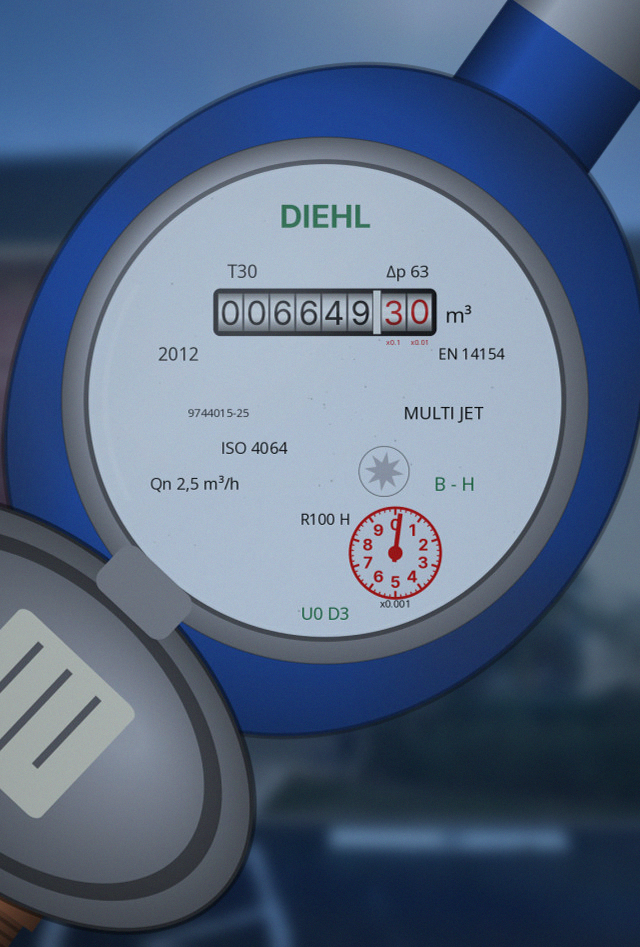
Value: 6649.300 m³
